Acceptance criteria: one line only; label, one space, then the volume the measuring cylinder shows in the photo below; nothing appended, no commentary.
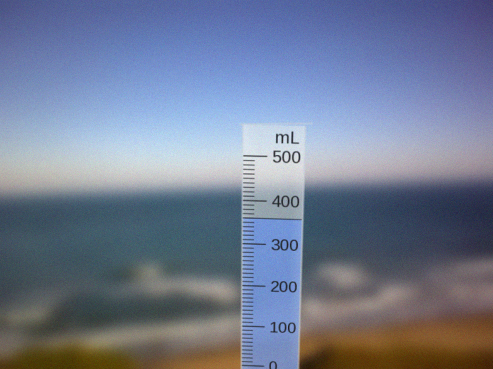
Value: 360 mL
